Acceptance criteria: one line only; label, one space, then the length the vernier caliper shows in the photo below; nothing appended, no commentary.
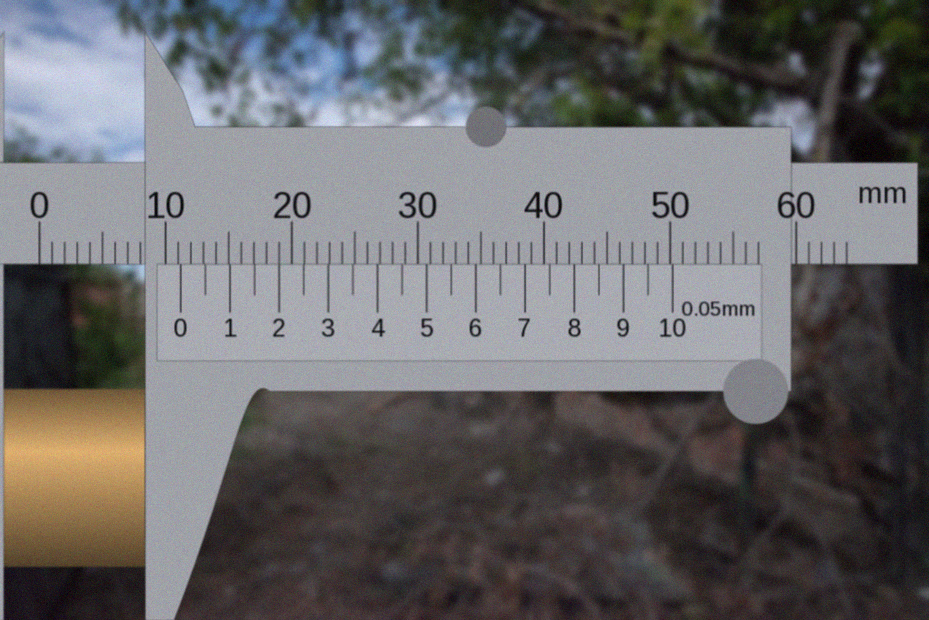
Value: 11.2 mm
